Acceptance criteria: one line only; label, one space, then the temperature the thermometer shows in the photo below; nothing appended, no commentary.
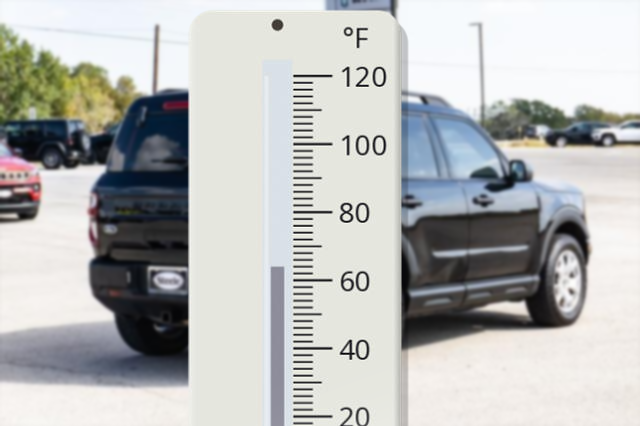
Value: 64 °F
